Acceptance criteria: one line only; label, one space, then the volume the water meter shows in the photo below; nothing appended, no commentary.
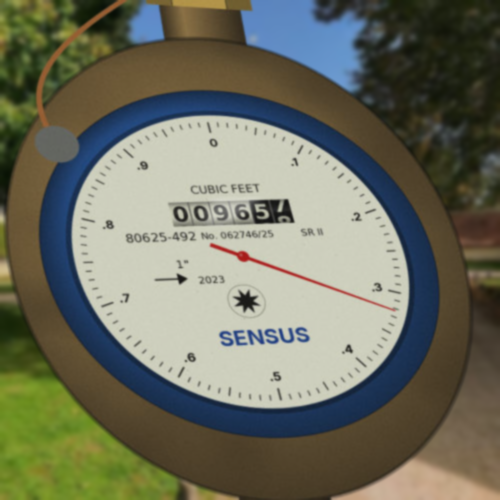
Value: 9657.32 ft³
